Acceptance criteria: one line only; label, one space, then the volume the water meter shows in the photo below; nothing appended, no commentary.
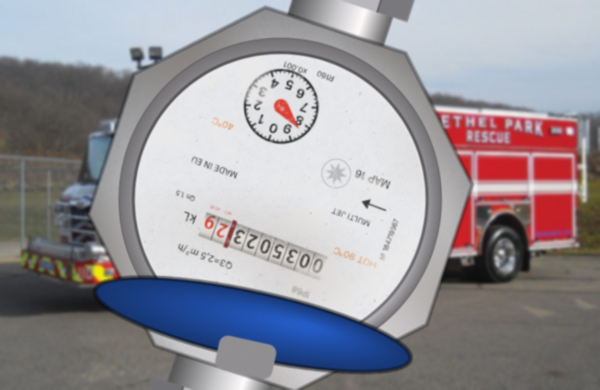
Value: 35023.288 kL
